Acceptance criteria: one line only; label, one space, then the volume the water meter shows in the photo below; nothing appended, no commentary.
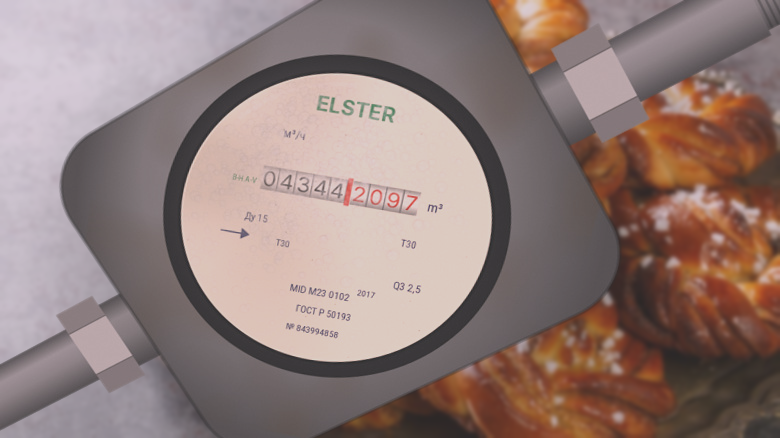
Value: 4344.2097 m³
